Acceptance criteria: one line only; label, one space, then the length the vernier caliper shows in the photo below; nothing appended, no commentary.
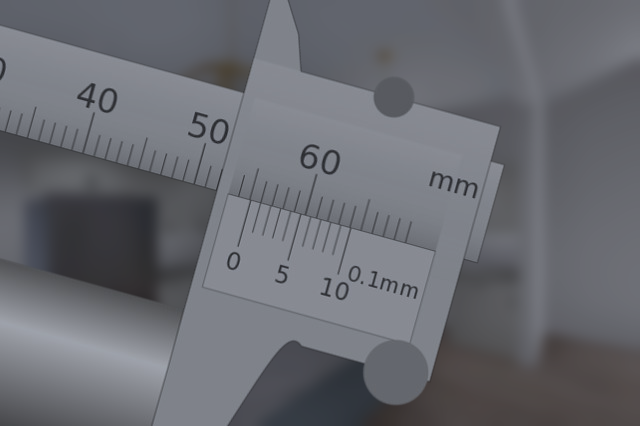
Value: 55.1 mm
